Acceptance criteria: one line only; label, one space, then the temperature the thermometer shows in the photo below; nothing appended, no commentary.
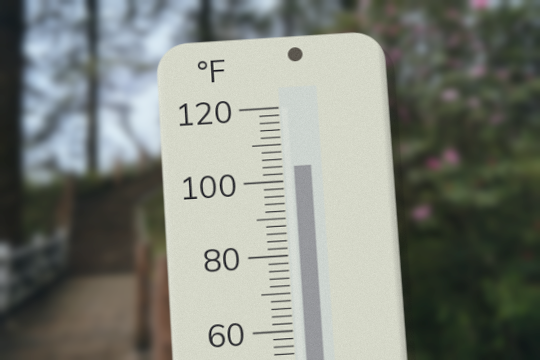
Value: 104 °F
